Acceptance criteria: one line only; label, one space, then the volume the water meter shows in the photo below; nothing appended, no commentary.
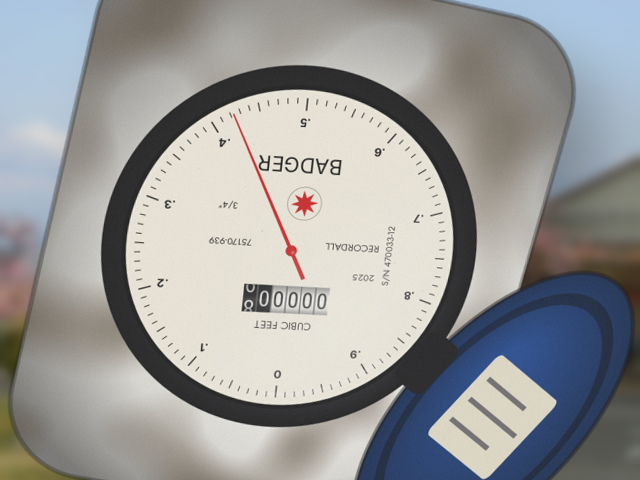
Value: 8.42 ft³
